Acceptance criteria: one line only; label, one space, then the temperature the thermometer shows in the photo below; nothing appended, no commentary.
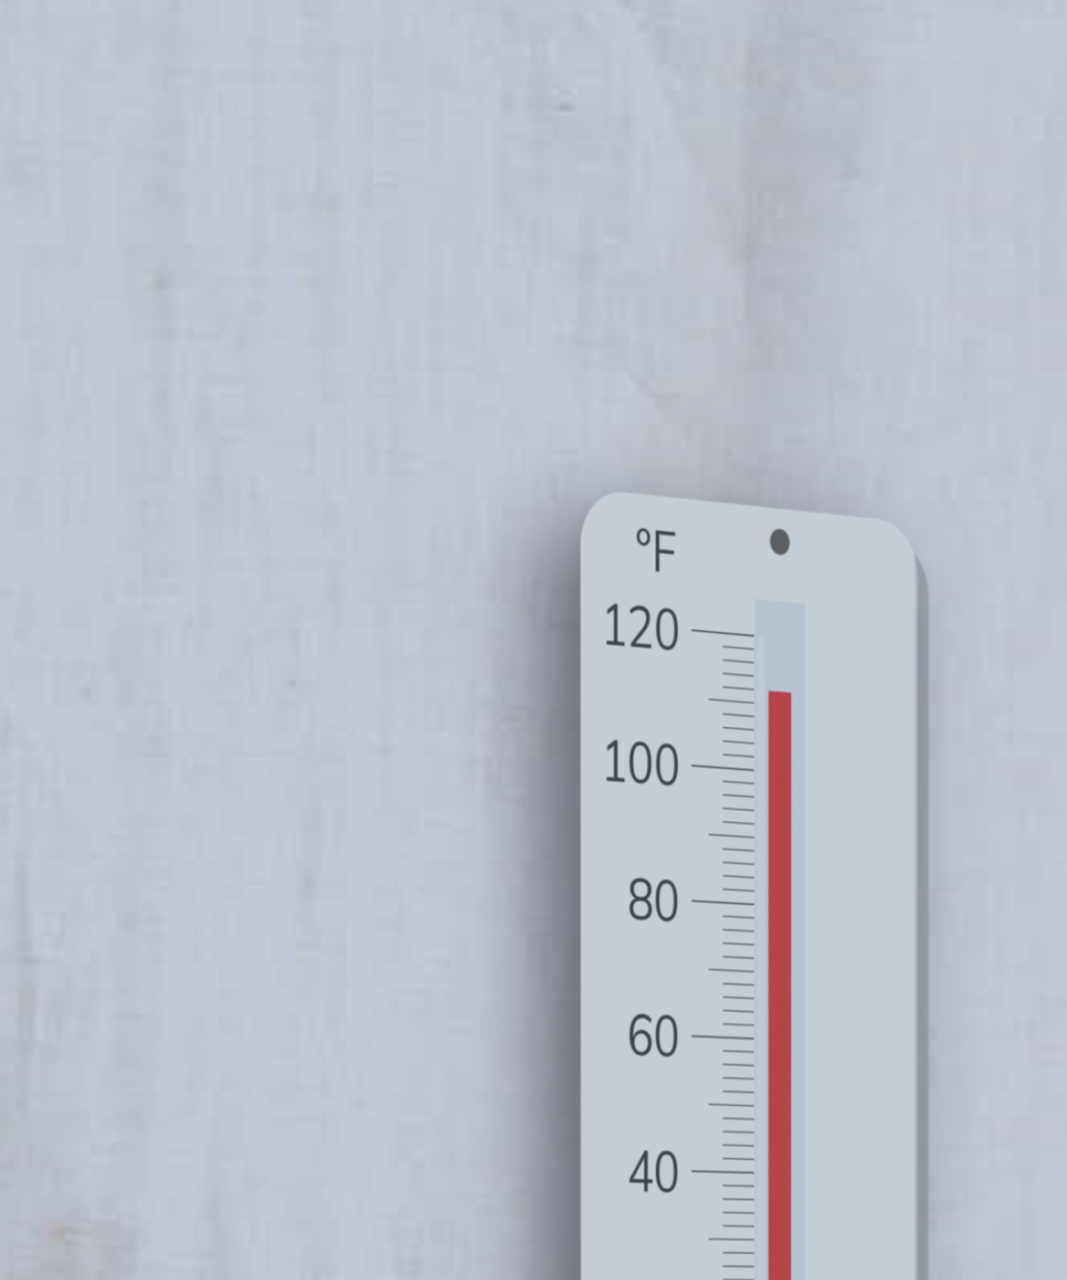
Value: 112 °F
